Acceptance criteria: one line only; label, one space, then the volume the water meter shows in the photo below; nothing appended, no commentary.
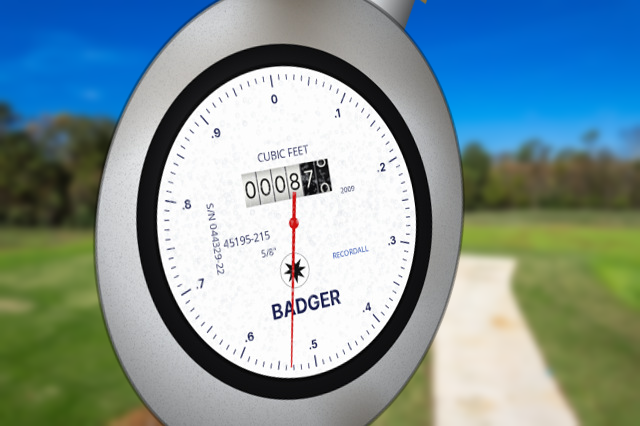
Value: 878.53 ft³
